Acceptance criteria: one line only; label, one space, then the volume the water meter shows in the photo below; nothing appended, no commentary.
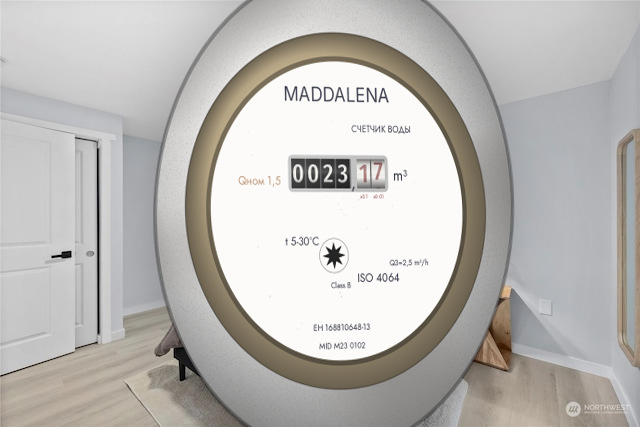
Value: 23.17 m³
